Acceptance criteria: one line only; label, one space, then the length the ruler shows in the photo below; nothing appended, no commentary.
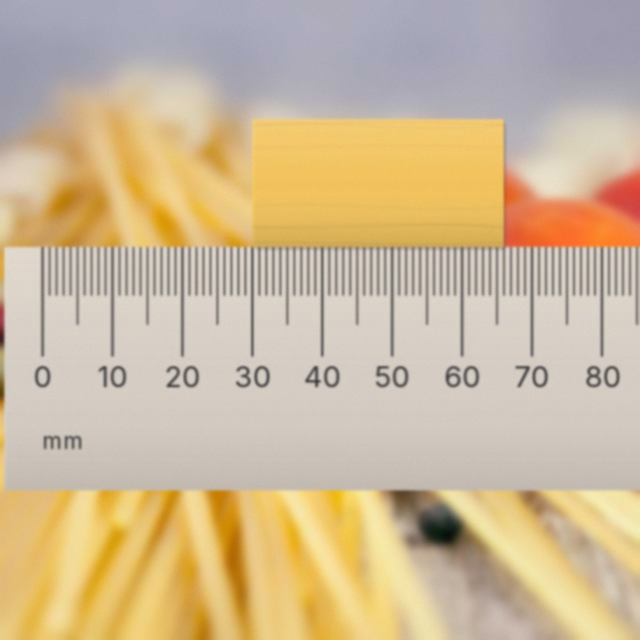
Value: 36 mm
